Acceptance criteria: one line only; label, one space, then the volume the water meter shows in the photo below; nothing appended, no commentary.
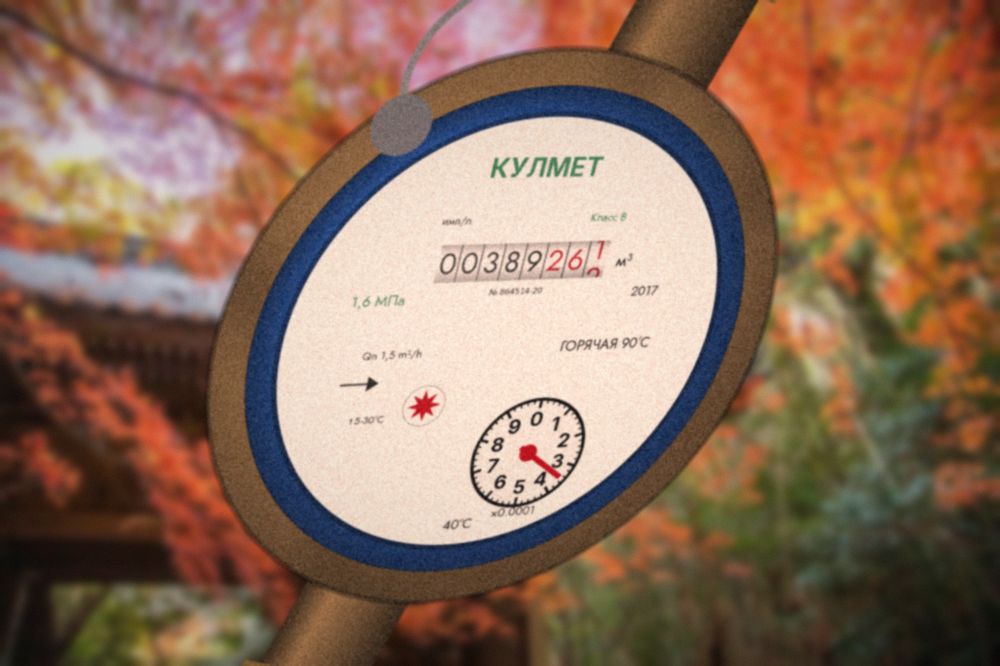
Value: 389.2613 m³
